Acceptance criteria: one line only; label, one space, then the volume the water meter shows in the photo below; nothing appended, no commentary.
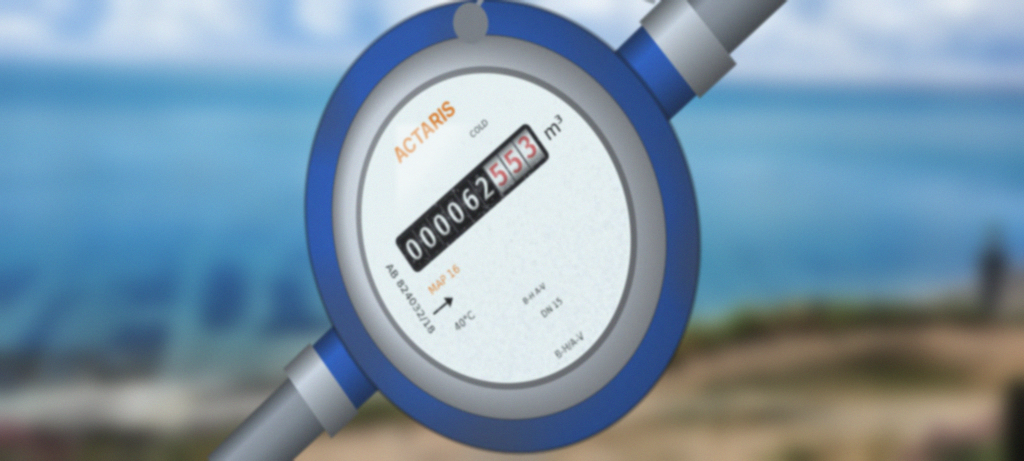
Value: 62.553 m³
